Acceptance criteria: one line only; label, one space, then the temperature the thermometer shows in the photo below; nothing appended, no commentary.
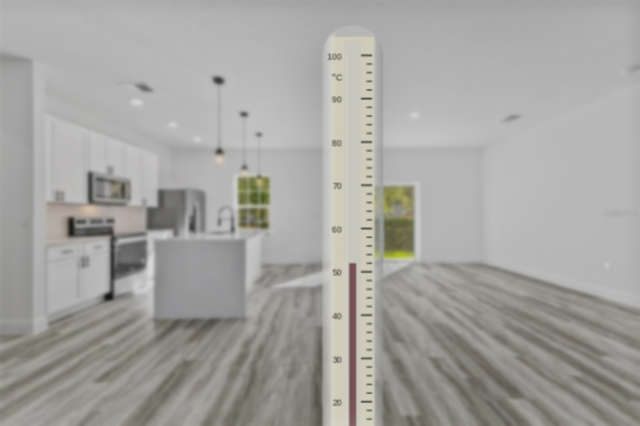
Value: 52 °C
